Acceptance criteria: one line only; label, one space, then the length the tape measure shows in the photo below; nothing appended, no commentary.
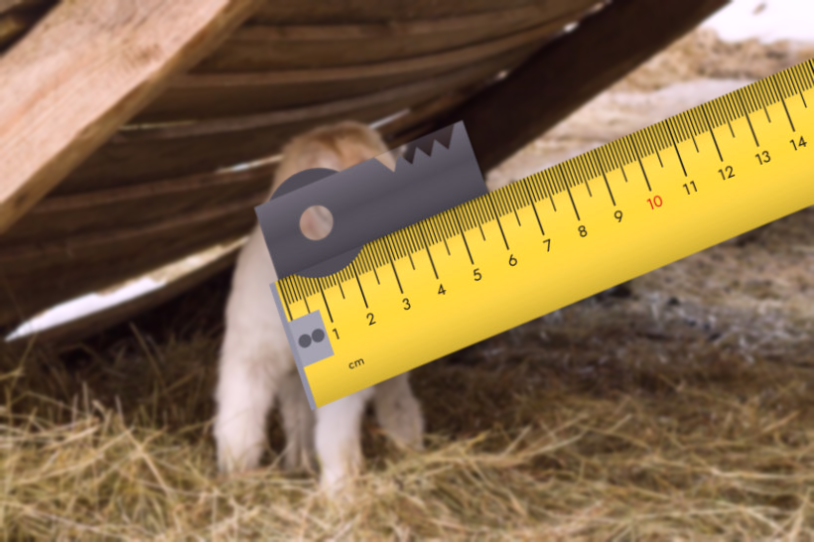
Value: 6 cm
